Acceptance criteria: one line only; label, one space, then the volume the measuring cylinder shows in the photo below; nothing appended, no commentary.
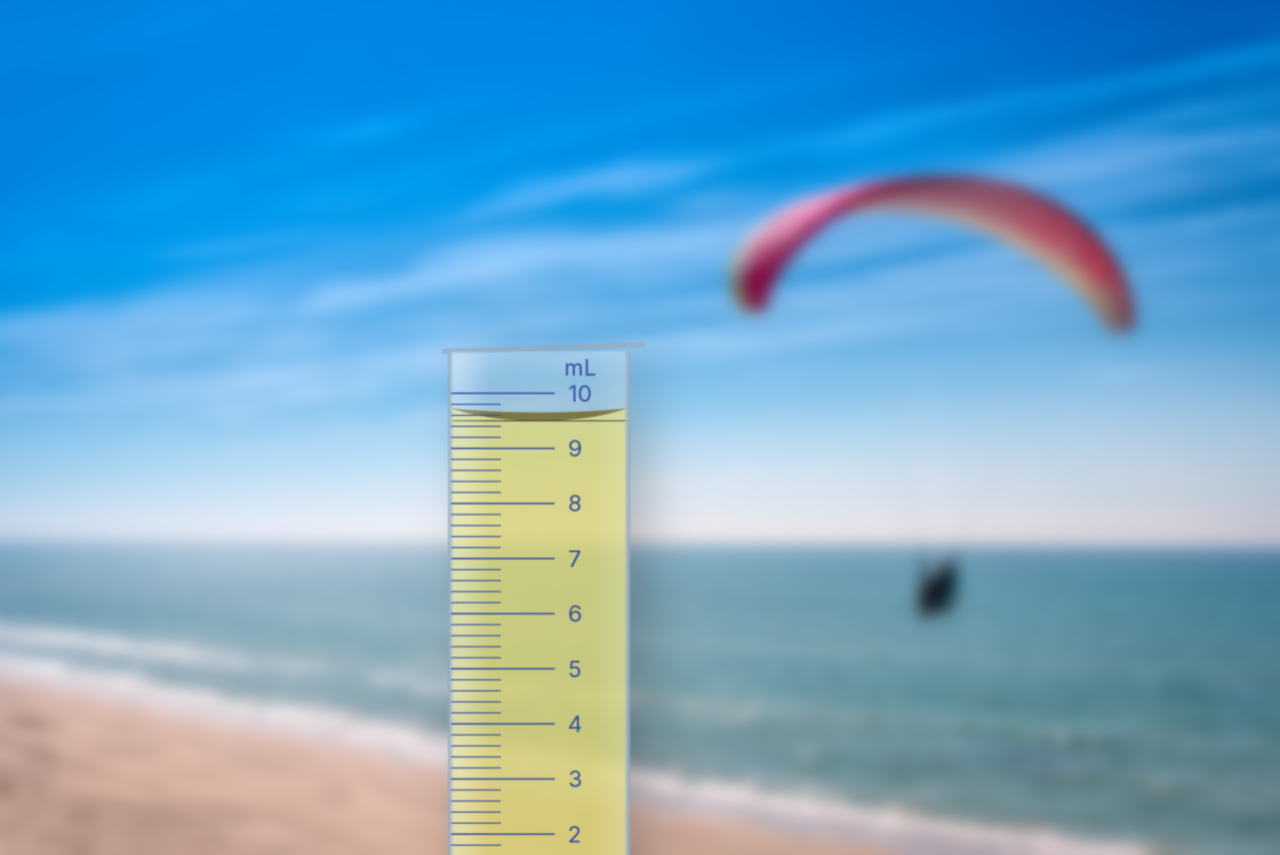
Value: 9.5 mL
